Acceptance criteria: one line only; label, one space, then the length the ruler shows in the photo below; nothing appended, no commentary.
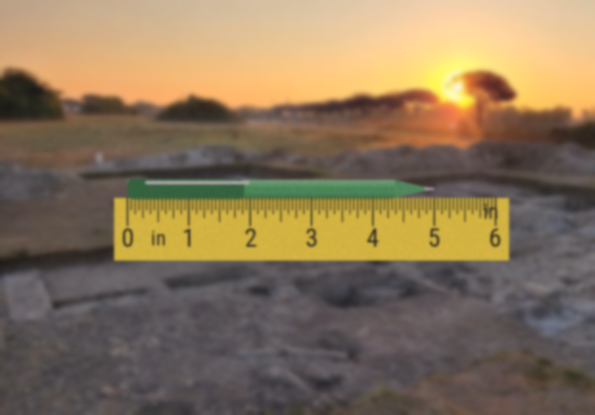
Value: 5 in
